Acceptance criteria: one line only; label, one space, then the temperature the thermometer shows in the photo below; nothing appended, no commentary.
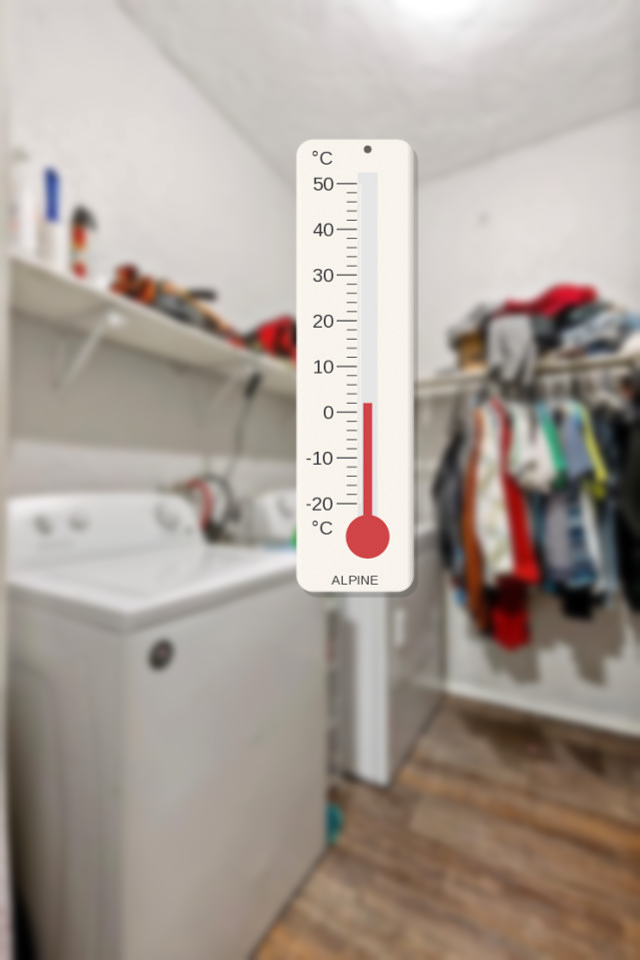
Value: 2 °C
